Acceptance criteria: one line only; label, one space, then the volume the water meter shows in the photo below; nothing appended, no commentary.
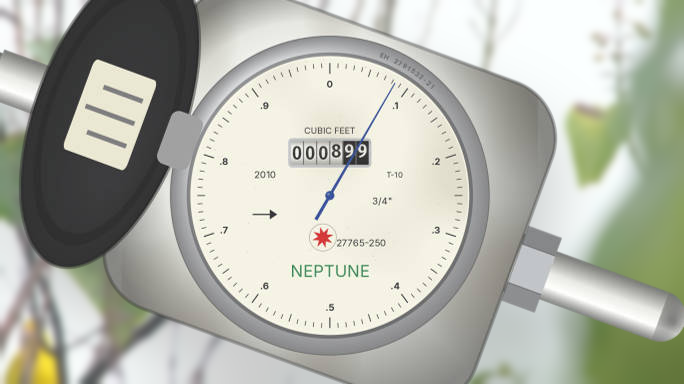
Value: 899.08 ft³
